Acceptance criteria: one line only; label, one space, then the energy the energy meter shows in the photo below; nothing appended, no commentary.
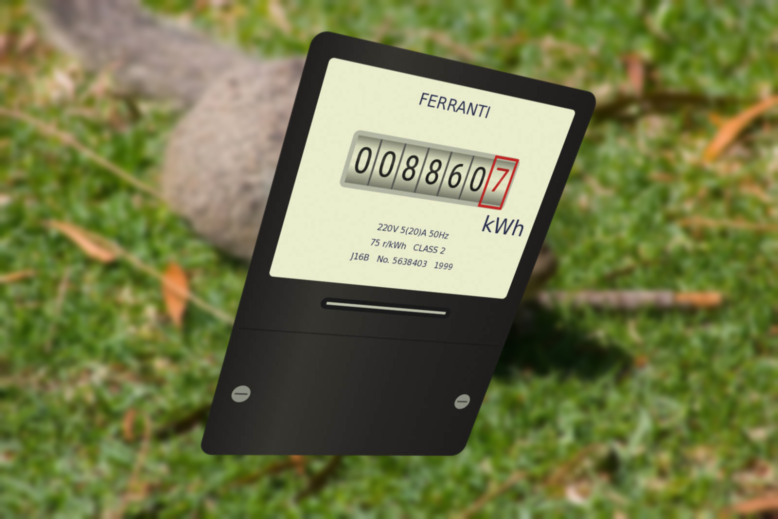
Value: 8860.7 kWh
